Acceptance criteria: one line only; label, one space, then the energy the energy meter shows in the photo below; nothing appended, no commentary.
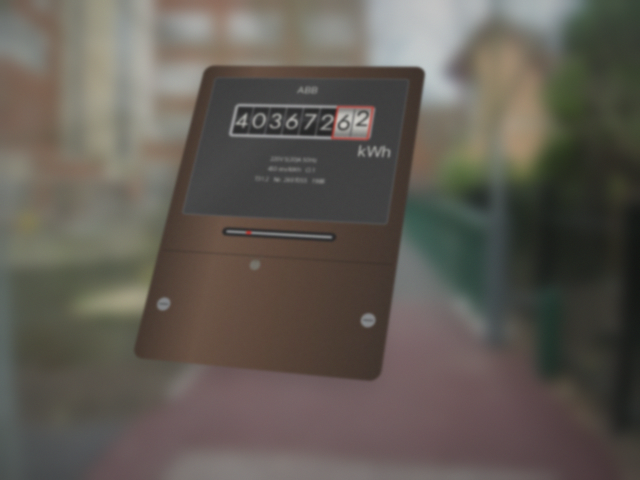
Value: 403672.62 kWh
